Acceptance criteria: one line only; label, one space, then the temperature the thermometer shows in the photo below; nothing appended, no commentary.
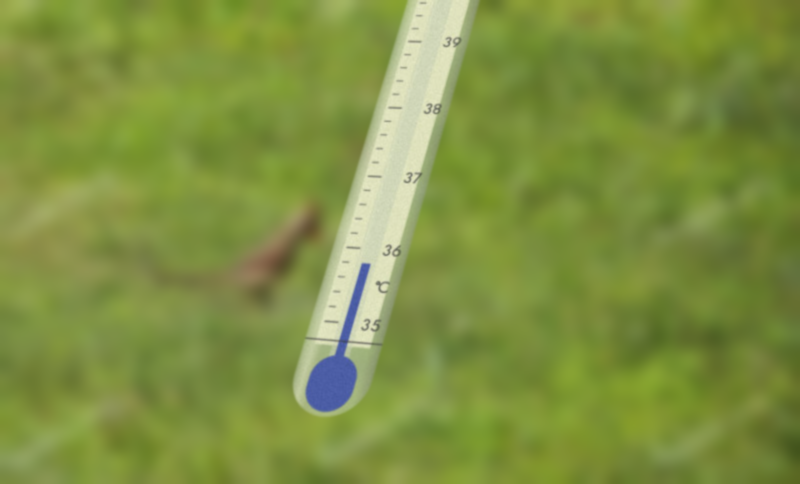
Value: 35.8 °C
